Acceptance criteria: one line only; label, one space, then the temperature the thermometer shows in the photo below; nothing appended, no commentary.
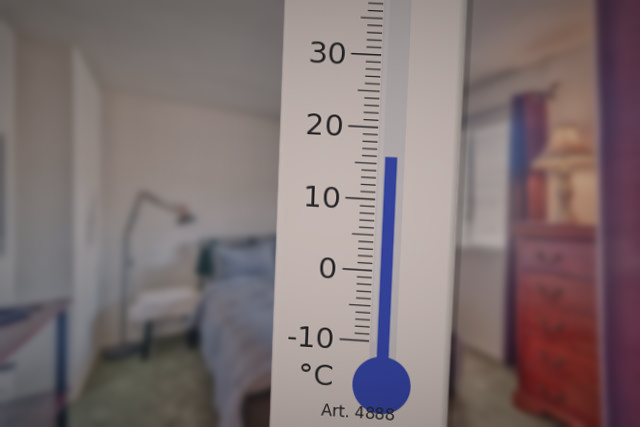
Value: 16 °C
